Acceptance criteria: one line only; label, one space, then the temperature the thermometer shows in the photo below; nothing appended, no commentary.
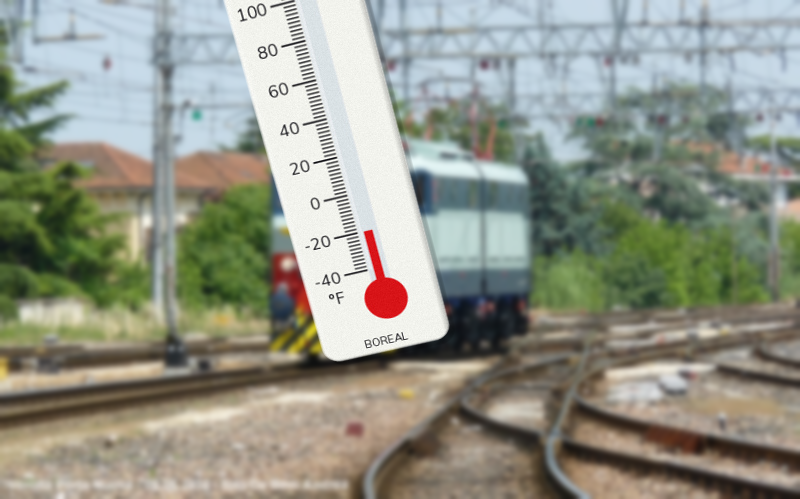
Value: -20 °F
